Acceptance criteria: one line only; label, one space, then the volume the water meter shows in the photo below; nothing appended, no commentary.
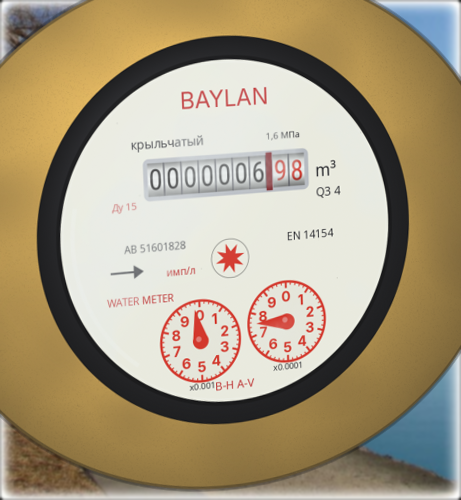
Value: 6.9797 m³
